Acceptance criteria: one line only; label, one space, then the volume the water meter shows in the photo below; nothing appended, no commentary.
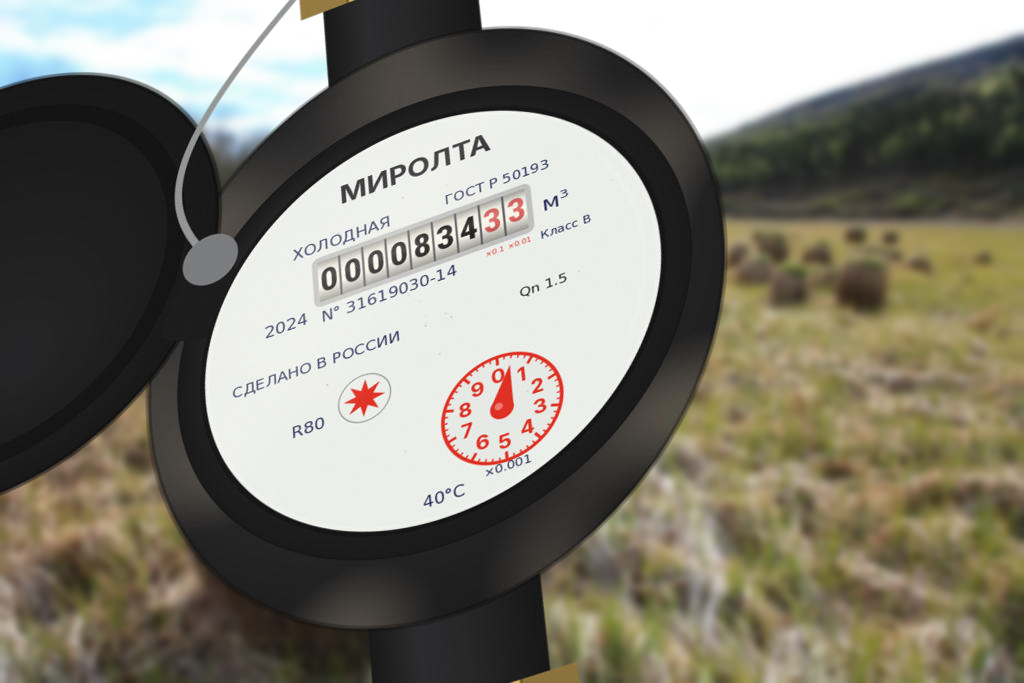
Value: 834.330 m³
